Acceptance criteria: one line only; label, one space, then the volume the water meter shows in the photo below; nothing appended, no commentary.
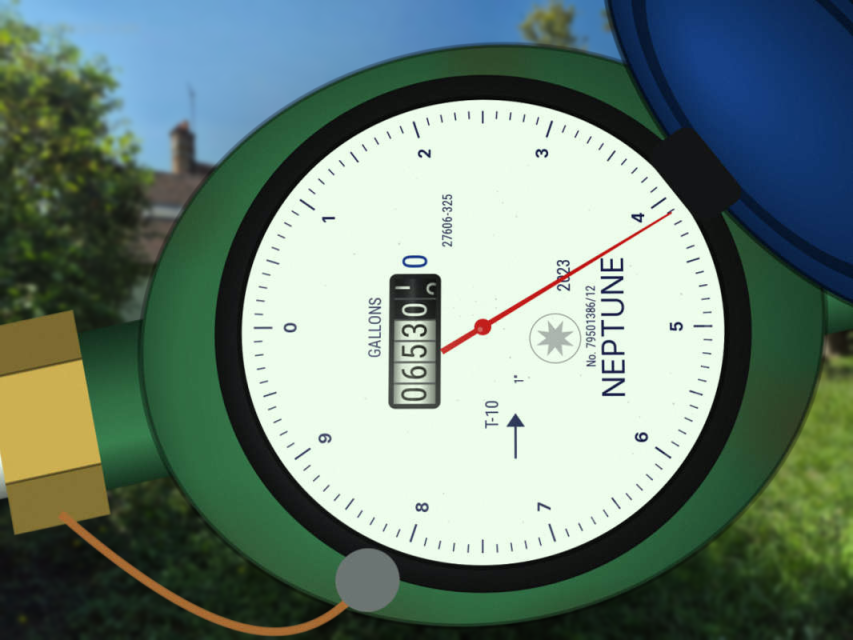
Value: 653014.1 gal
